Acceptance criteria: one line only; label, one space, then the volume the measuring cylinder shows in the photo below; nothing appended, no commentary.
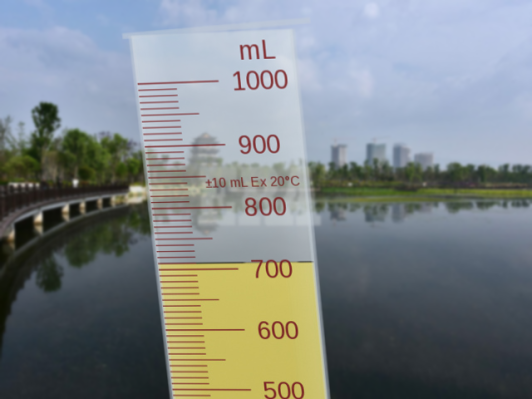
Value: 710 mL
